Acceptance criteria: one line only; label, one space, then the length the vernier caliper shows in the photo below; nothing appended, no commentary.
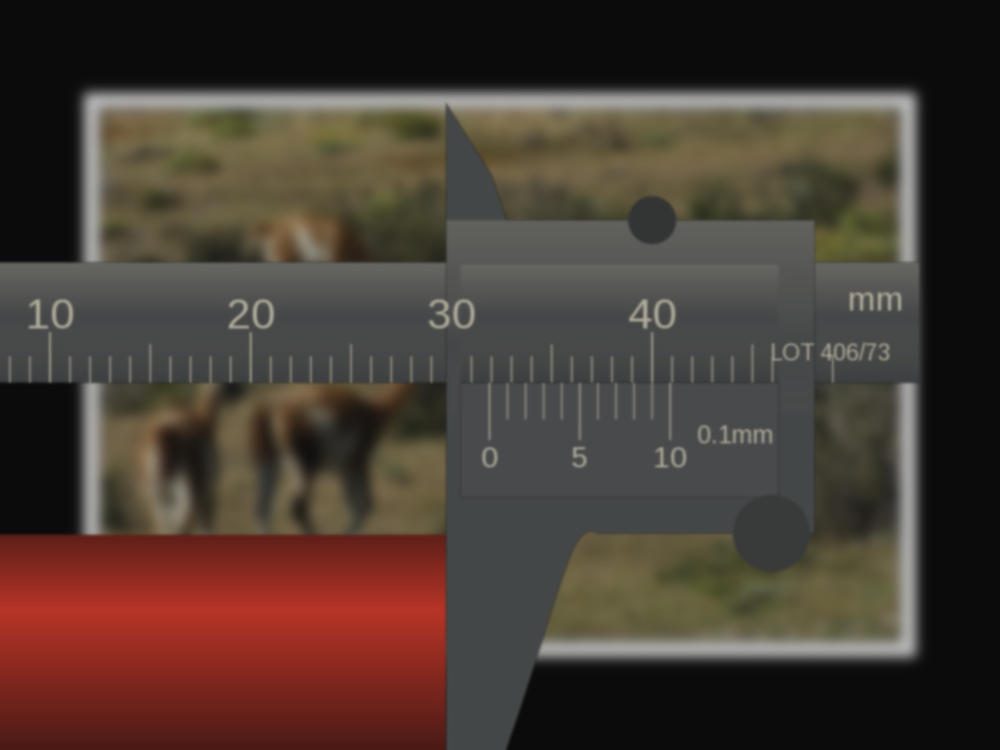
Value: 31.9 mm
